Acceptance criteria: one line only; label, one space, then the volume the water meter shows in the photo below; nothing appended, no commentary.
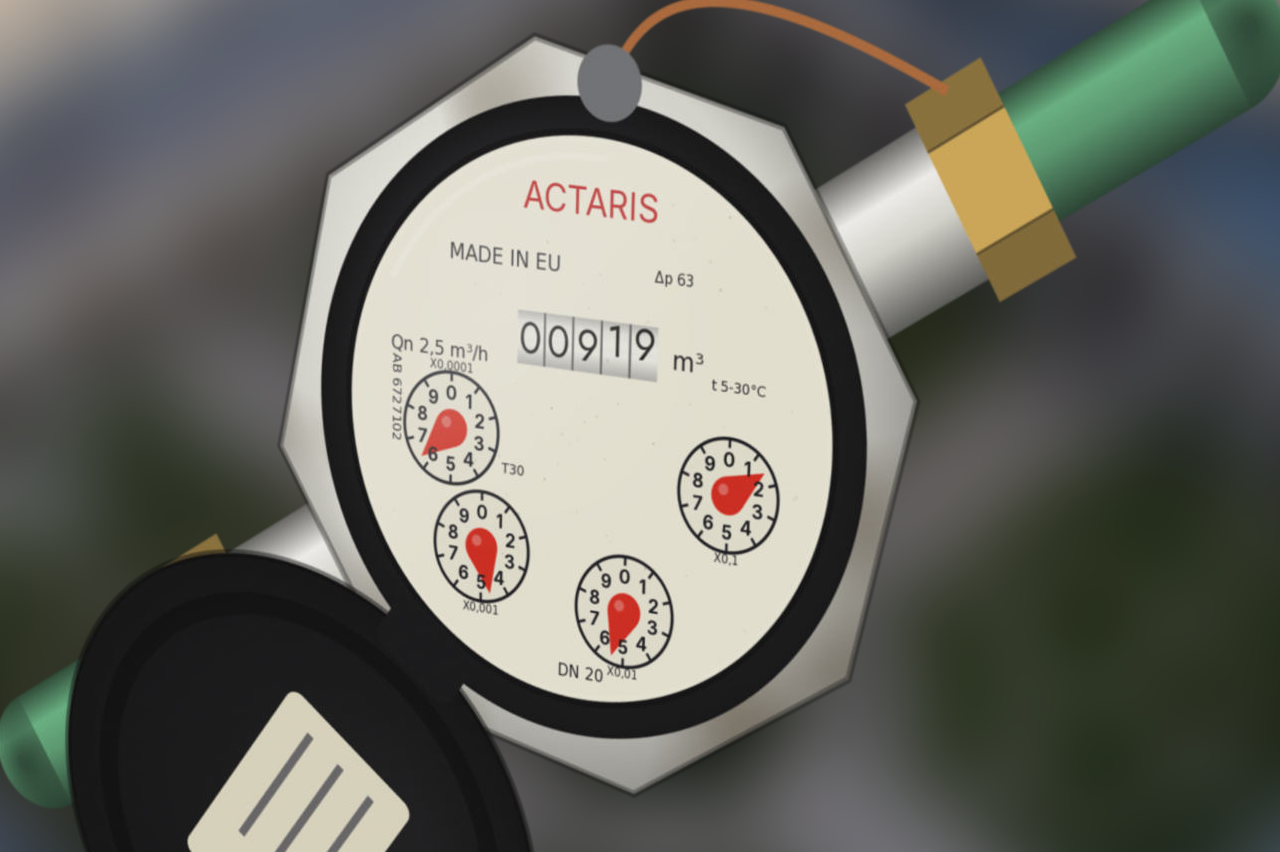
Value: 919.1546 m³
